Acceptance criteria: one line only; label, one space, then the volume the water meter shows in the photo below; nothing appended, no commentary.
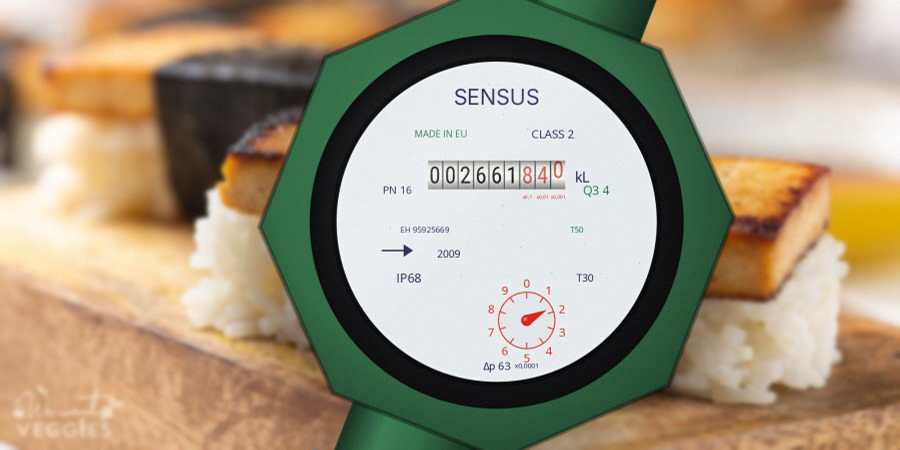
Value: 2661.8401 kL
